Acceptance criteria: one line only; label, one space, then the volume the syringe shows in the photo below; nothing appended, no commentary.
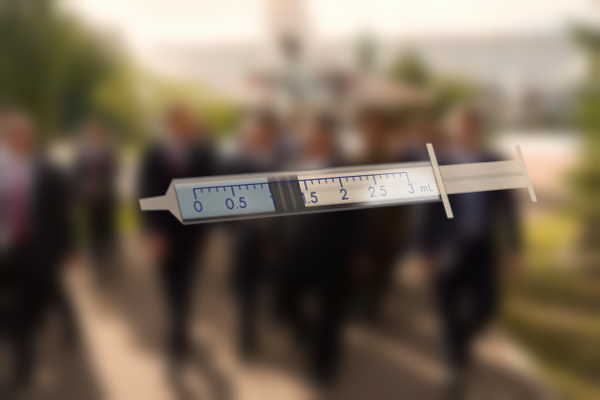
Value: 1 mL
